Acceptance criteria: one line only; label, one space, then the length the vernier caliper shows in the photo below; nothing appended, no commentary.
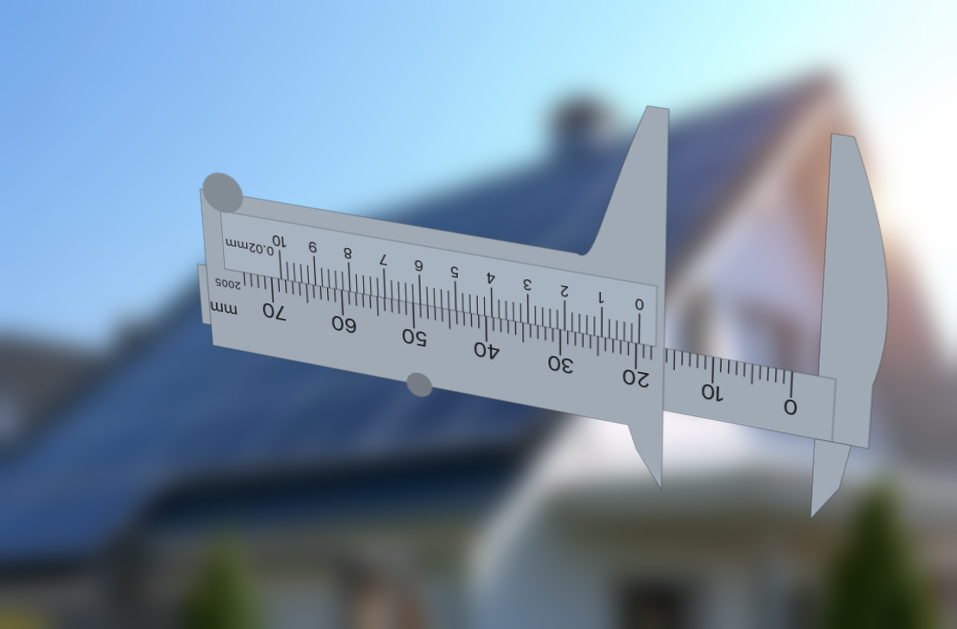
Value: 19.6 mm
